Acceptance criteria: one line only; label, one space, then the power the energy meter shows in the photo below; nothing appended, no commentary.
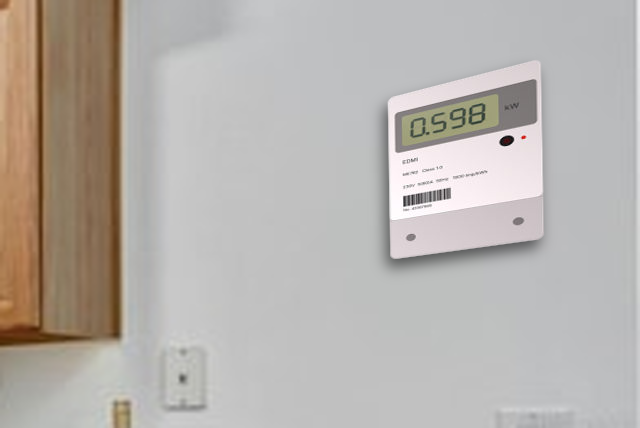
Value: 0.598 kW
